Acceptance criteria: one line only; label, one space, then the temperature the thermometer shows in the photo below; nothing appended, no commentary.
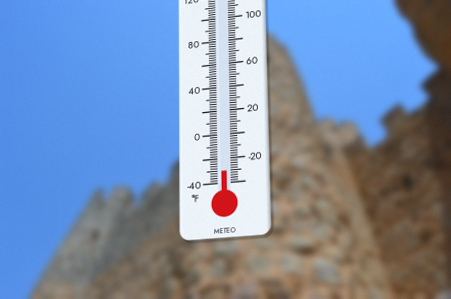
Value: -30 °F
